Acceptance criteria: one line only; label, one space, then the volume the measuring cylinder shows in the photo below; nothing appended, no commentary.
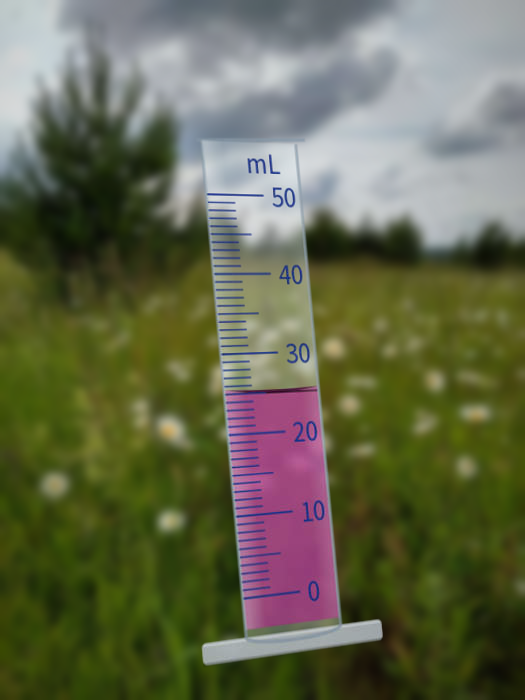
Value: 25 mL
